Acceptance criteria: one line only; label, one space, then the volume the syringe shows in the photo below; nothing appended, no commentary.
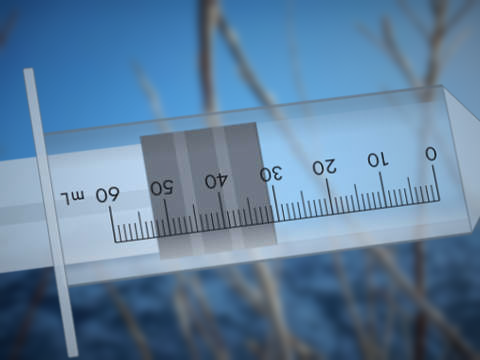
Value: 31 mL
